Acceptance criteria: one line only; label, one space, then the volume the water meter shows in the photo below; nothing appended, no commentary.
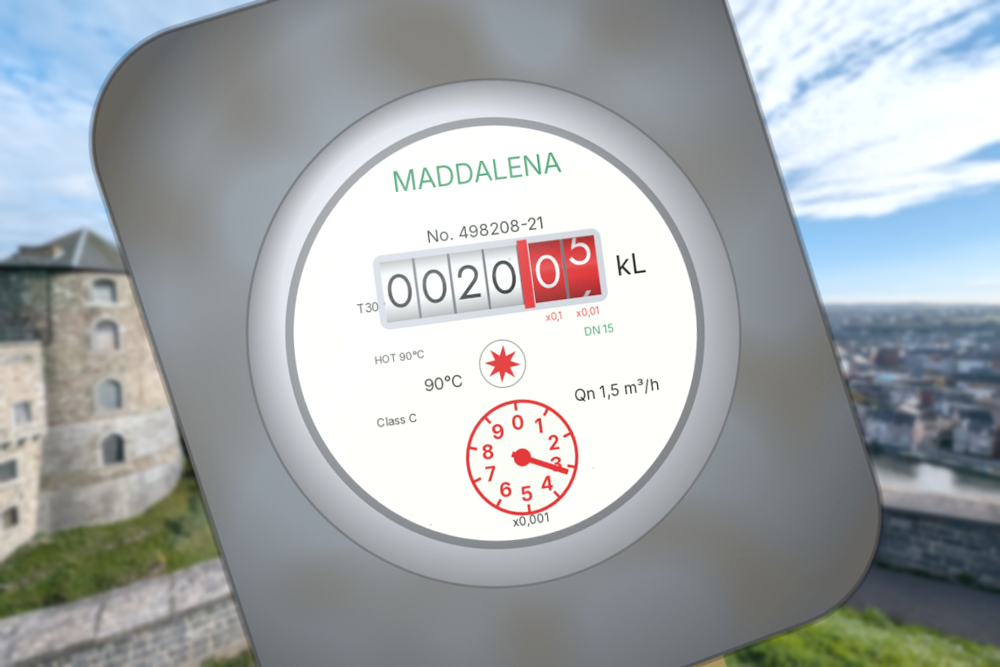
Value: 20.053 kL
